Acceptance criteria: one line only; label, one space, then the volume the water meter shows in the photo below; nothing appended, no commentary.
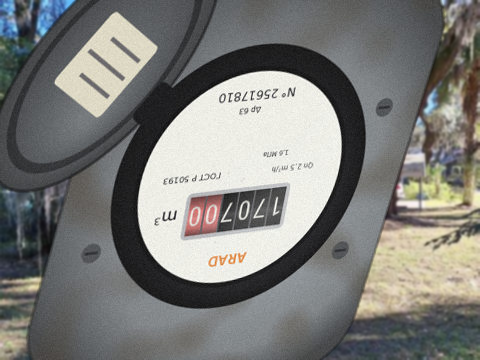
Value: 1707.00 m³
